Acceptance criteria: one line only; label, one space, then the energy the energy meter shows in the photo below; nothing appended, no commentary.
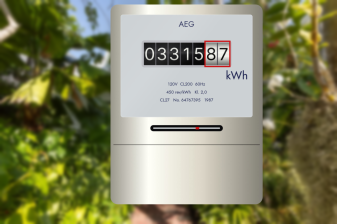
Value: 3315.87 kWh
